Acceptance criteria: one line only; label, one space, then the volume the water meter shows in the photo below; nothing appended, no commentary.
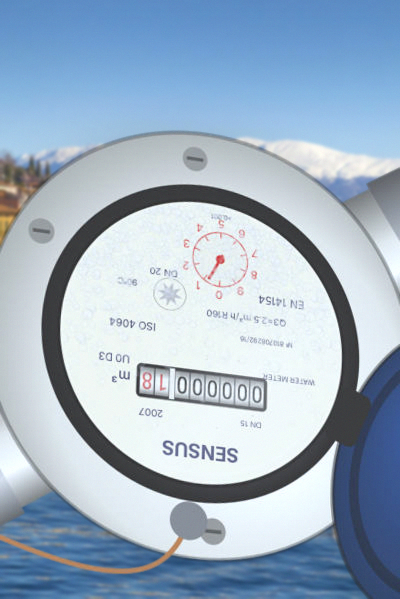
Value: 0.180 m³
